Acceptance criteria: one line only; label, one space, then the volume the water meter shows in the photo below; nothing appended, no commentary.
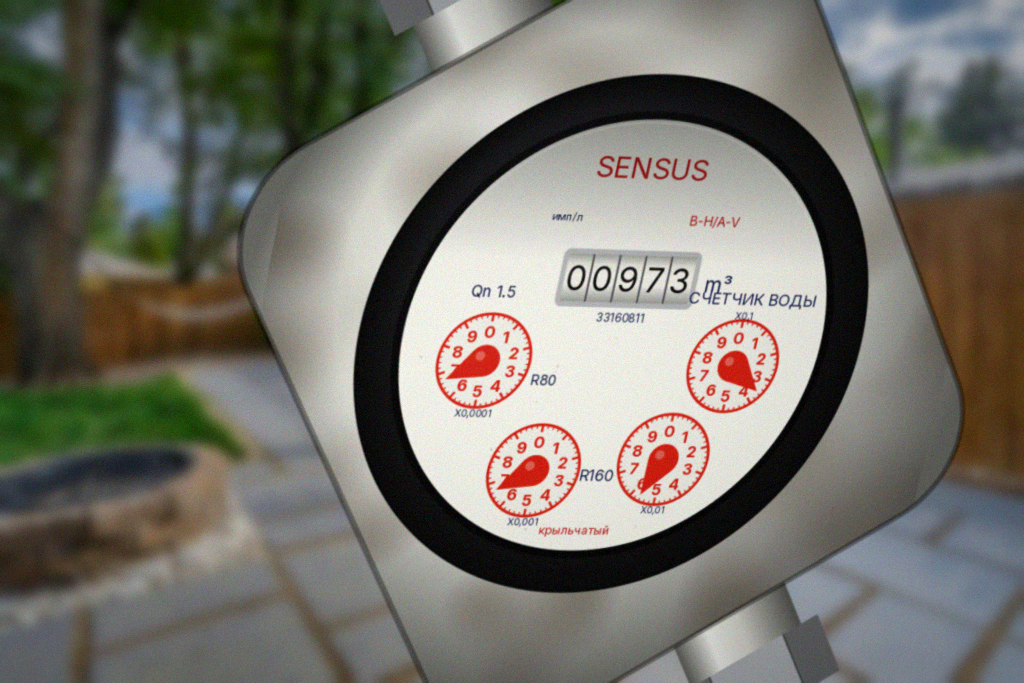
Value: 973.3566 m³
